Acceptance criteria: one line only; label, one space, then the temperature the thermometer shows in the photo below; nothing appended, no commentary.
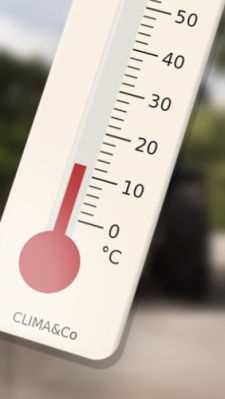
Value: 12 °C
